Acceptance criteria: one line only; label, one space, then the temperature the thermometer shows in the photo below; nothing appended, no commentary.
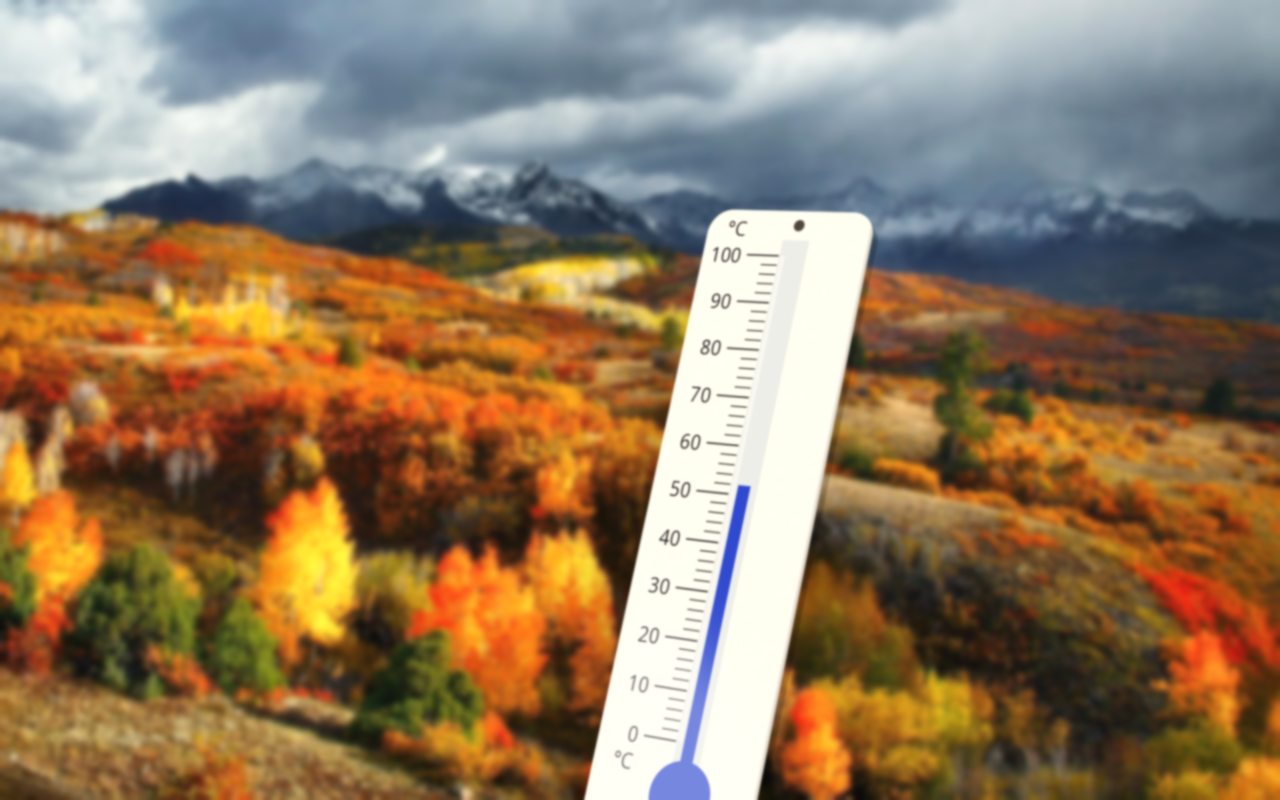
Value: 52 °C
